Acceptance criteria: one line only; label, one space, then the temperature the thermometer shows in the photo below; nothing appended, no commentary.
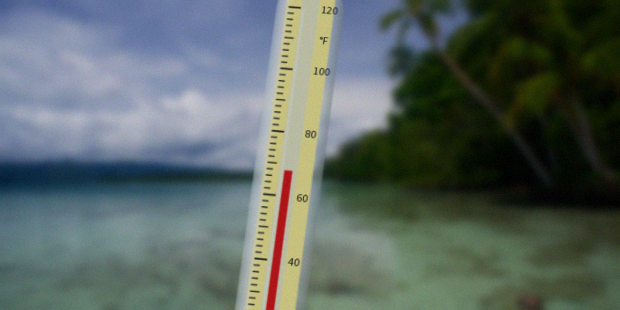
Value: 68 °F
